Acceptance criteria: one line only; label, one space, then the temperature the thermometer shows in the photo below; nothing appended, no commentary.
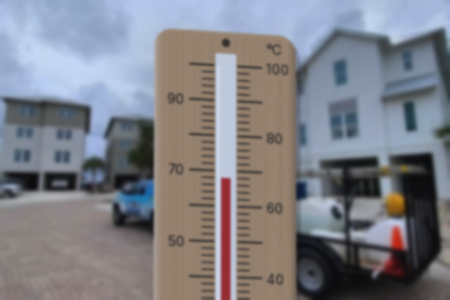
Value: 68 °C
